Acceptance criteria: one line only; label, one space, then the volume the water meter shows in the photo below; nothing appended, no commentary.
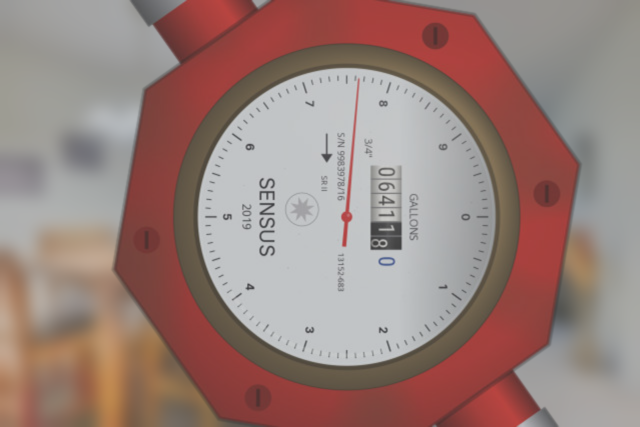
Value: 641177.6 gal
